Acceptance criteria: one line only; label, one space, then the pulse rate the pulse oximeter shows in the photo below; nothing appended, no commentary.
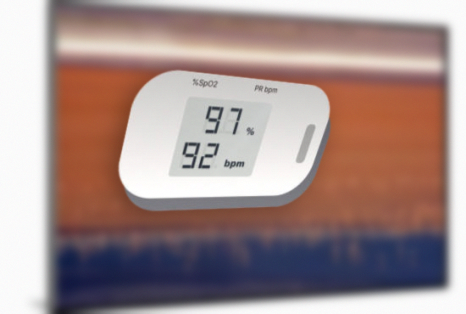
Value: 92 bpm
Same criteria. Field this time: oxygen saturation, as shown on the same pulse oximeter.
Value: 97 %
